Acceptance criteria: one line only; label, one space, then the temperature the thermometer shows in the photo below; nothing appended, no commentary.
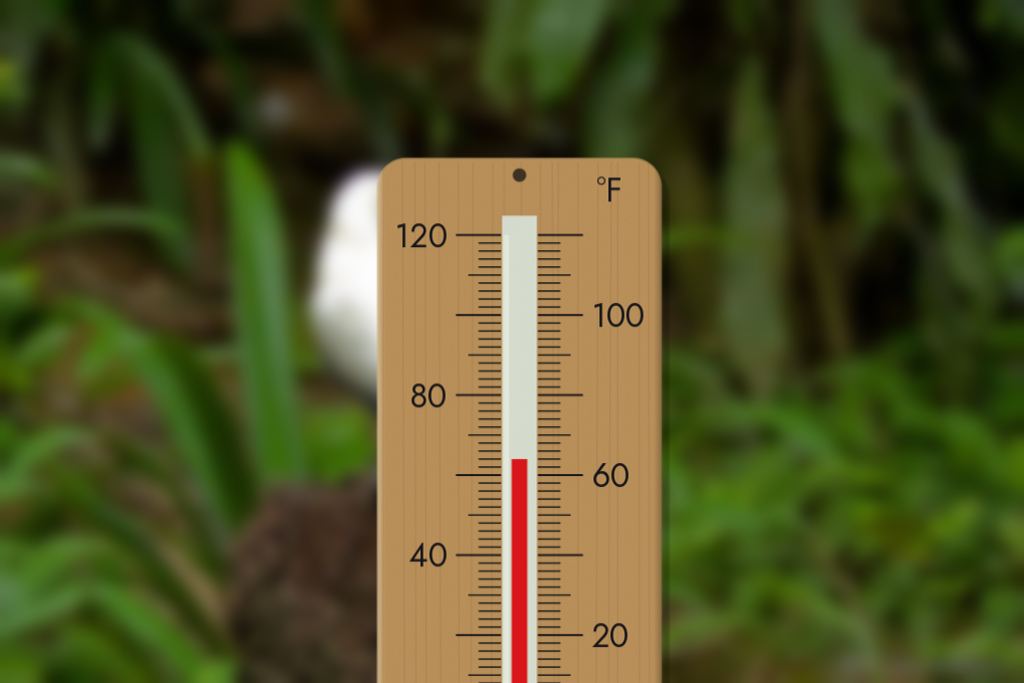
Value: 64 °F
